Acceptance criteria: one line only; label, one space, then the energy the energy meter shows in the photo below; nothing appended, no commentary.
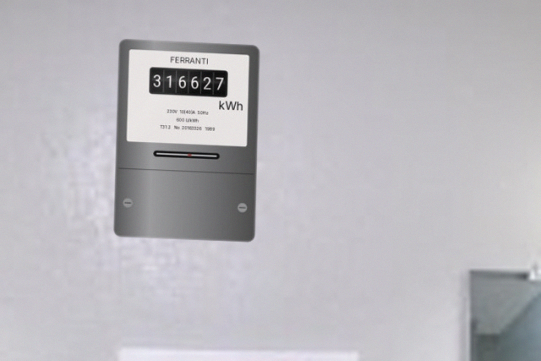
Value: 316627 kWh
